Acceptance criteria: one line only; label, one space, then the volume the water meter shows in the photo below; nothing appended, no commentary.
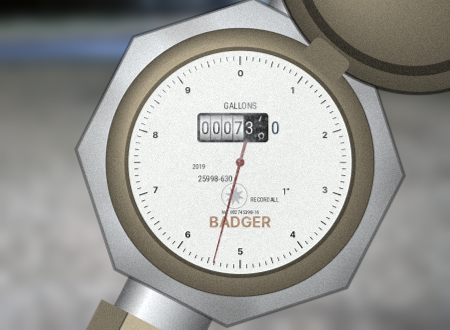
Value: 7375.4 gal
